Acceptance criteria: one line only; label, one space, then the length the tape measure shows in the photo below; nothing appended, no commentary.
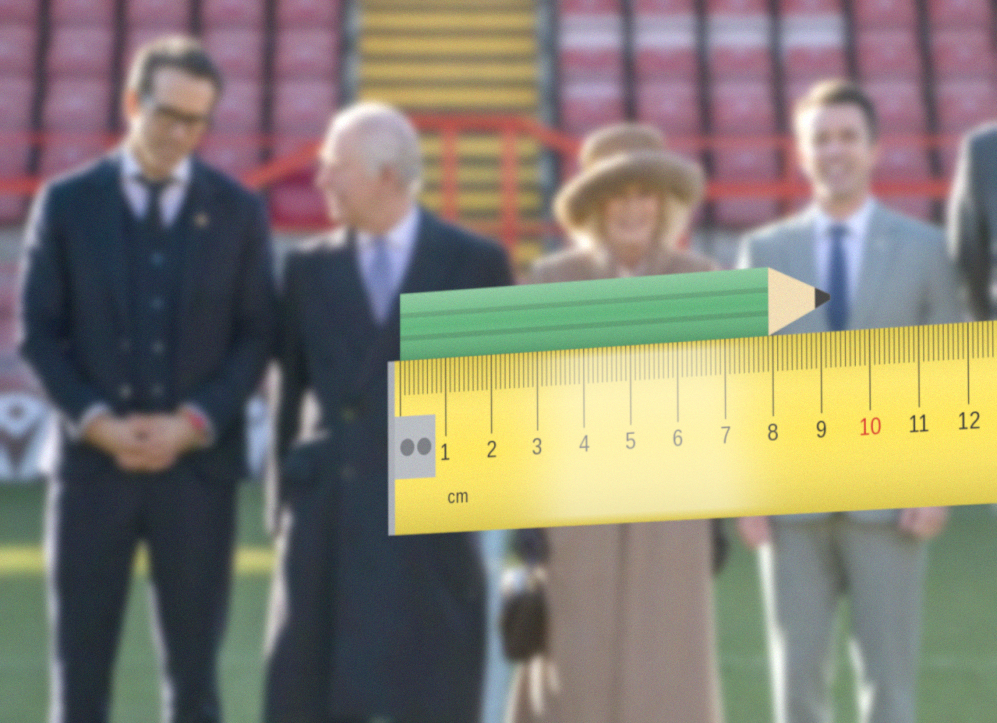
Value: 9.2 cm
